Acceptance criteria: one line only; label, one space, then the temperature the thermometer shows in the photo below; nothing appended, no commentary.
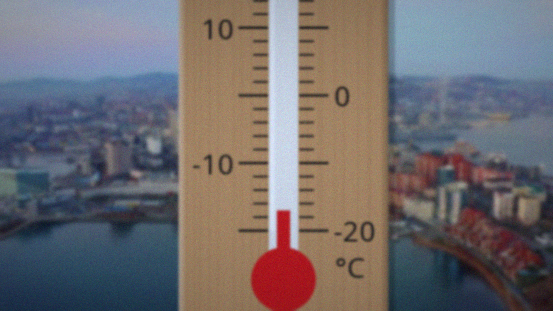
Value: -17 °C
